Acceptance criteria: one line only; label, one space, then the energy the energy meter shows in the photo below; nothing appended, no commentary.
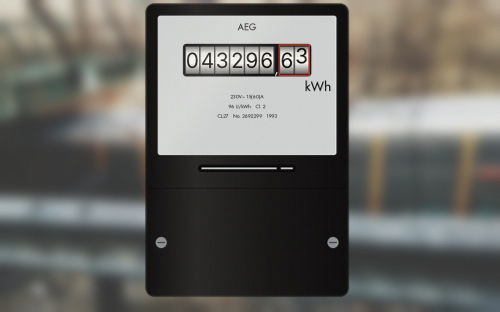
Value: 43296.63 kWh
